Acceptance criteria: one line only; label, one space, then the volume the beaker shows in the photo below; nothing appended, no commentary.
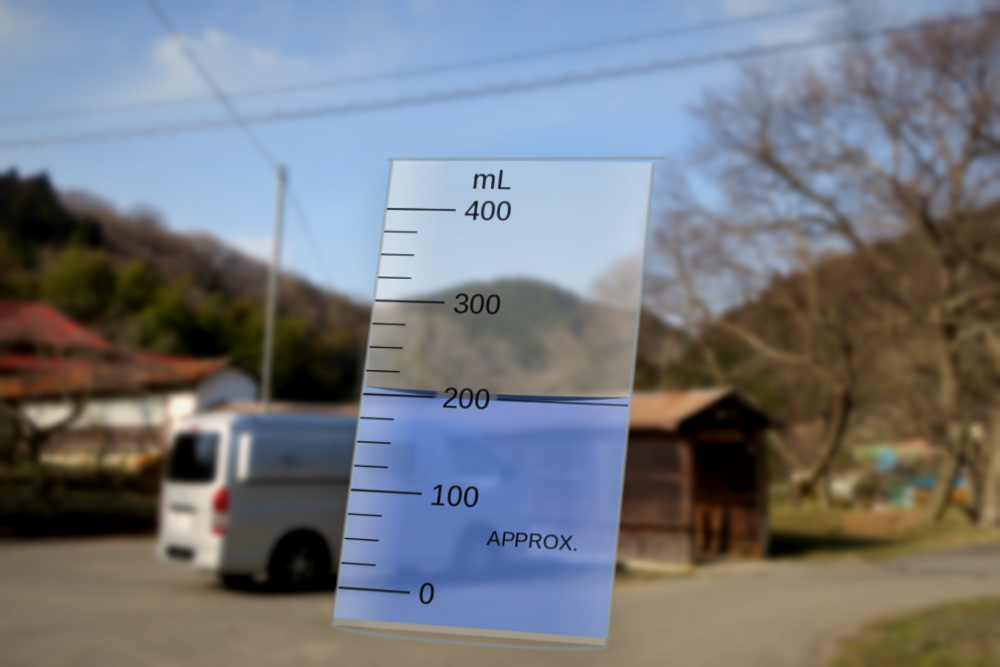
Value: 200 mL
